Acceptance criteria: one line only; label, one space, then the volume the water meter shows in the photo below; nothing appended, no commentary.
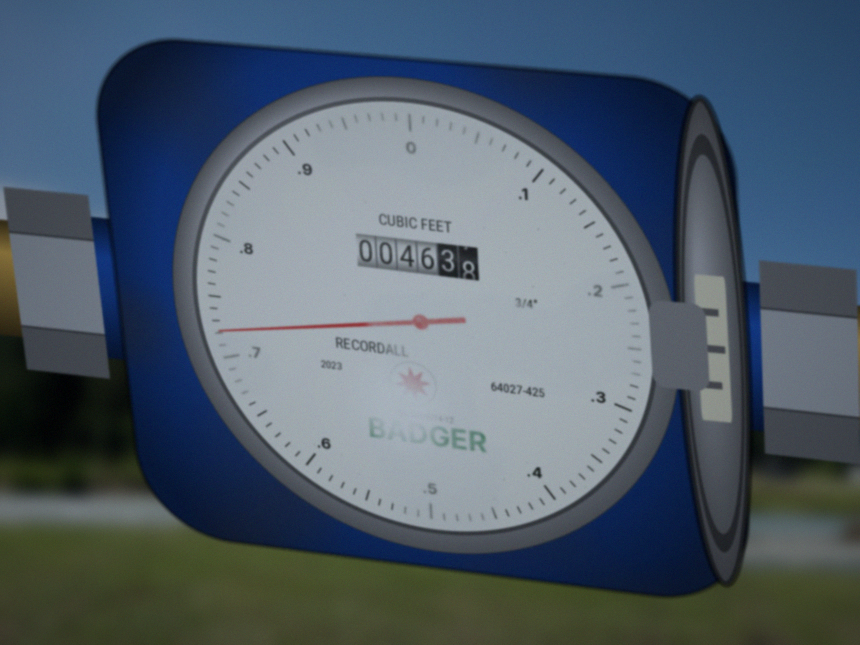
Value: 4637.72 ft³
